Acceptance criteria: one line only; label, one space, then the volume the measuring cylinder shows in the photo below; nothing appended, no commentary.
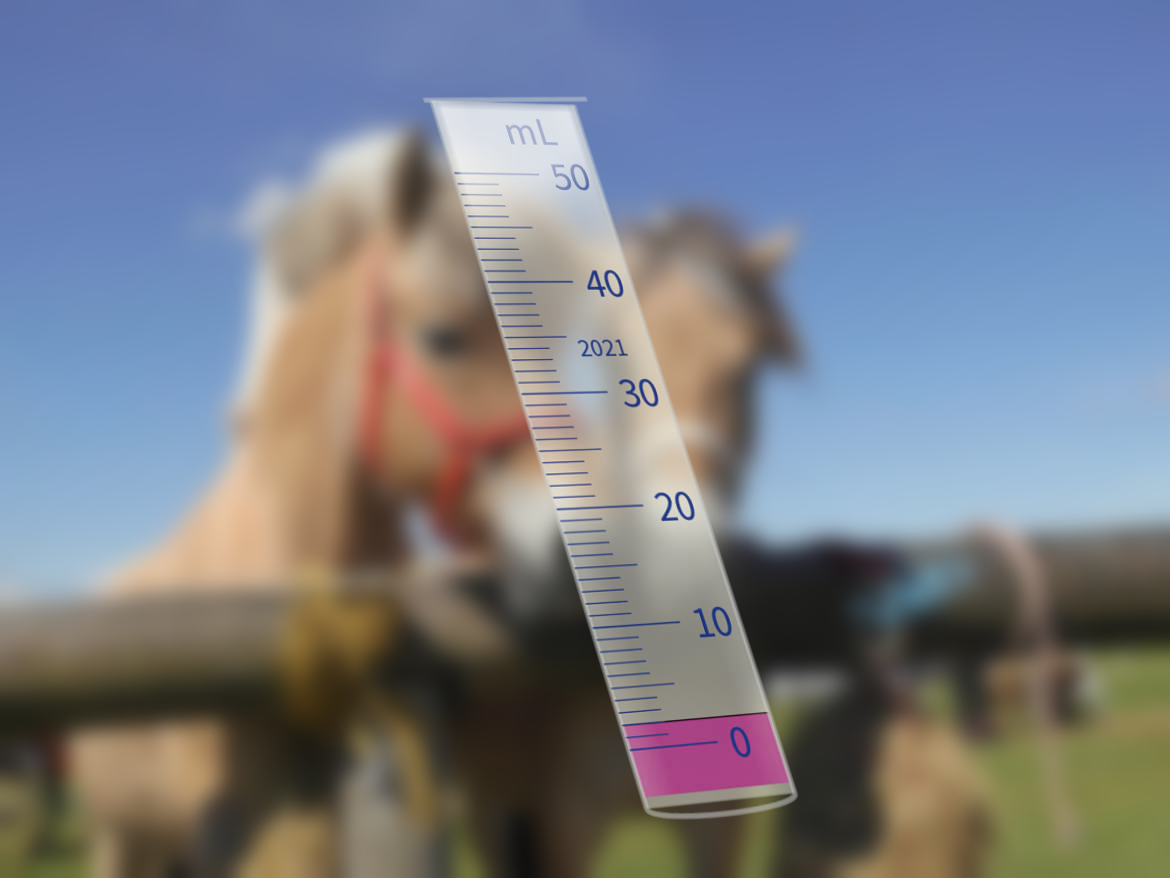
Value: 2 mL
